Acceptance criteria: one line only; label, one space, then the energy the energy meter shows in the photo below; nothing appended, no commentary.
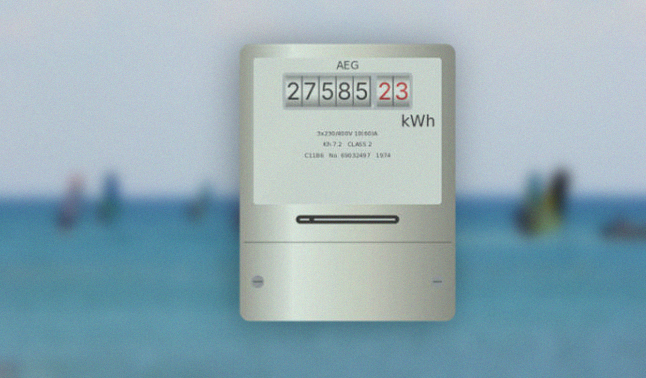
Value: 27585.23 kWh
